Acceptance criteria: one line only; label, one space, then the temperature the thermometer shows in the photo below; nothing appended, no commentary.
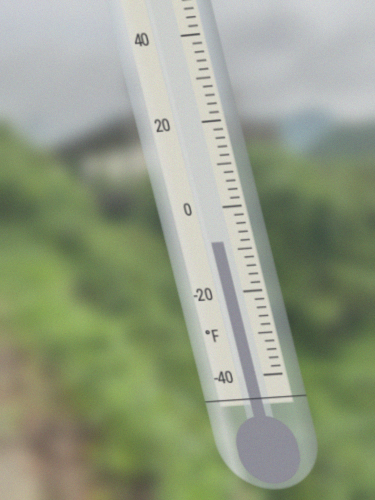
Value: -8 °F
